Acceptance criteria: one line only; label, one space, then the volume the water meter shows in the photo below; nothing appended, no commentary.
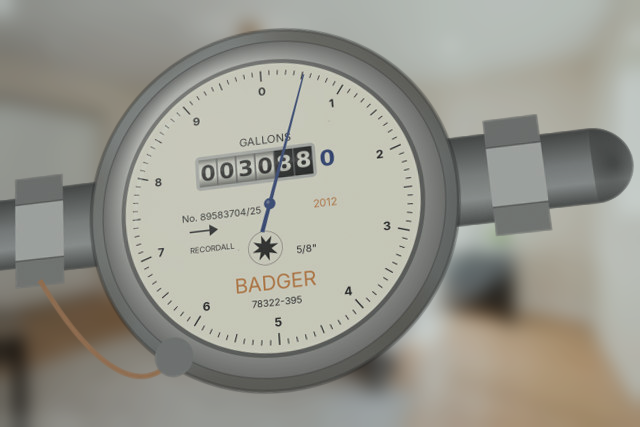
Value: 30880.5 gal
